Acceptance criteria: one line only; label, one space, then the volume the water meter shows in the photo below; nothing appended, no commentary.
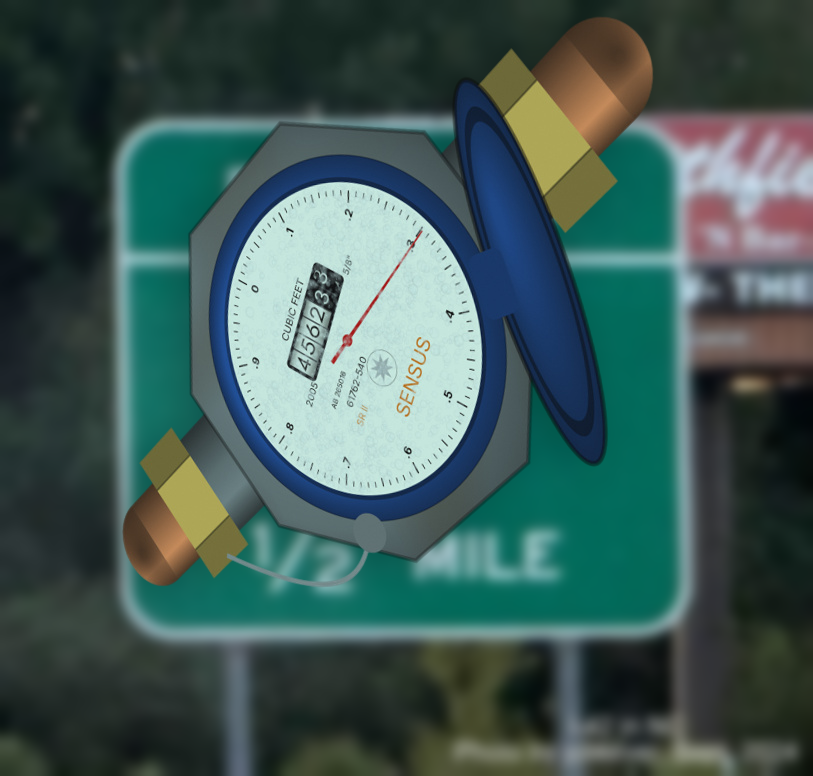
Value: 456233.30 ft³
